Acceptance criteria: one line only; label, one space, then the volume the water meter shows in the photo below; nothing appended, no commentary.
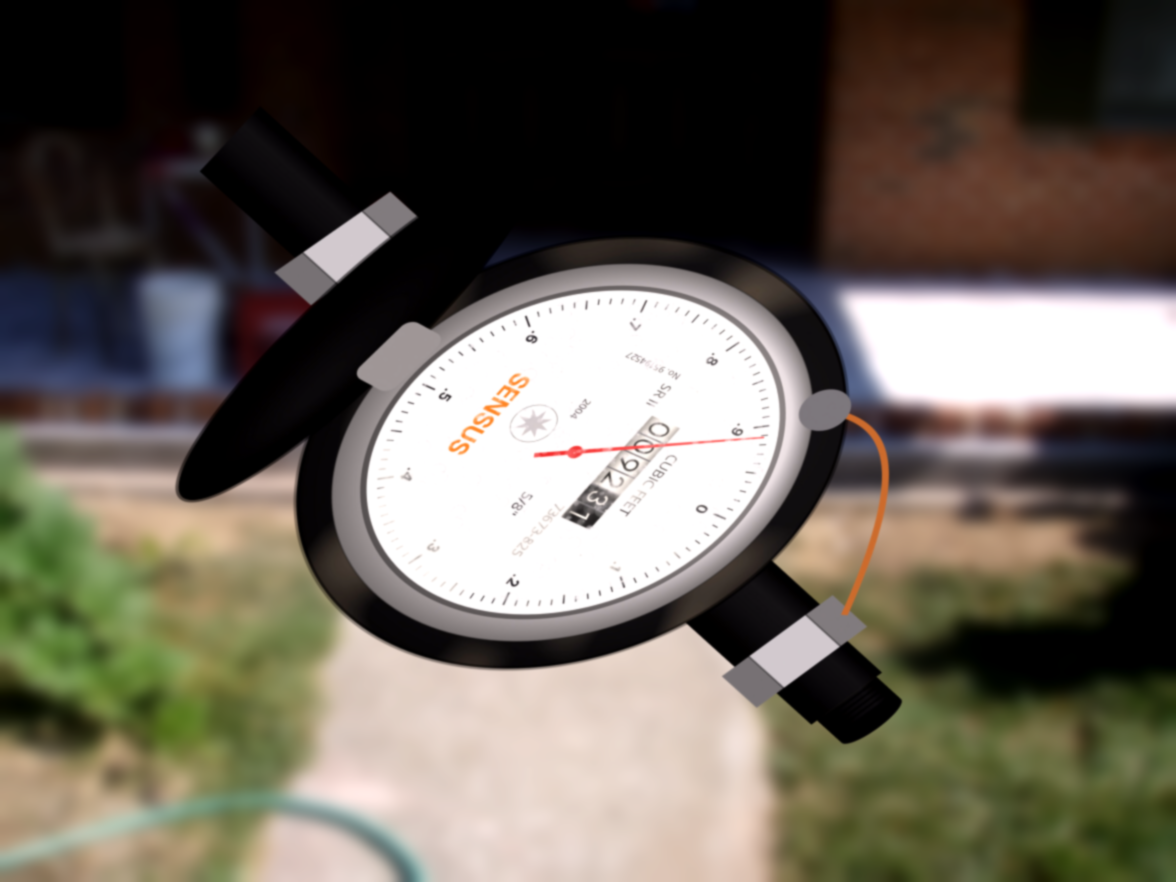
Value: 9230.91 ft³
